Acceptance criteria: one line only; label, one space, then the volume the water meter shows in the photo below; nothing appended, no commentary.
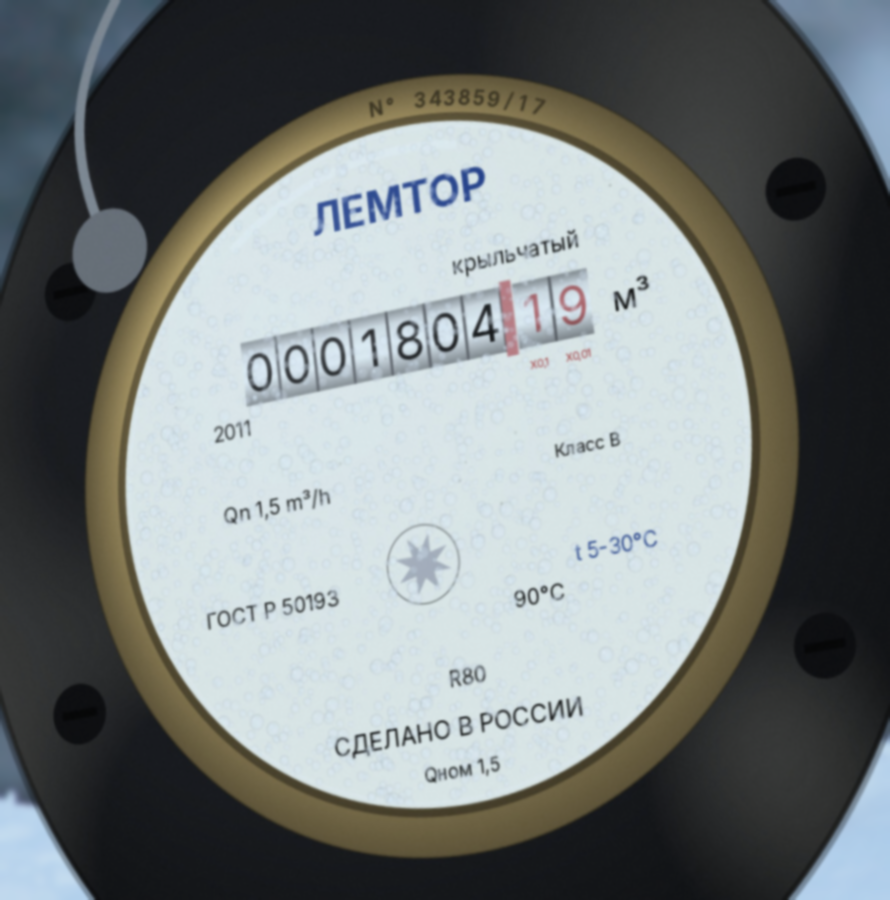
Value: 1804.19 m³
